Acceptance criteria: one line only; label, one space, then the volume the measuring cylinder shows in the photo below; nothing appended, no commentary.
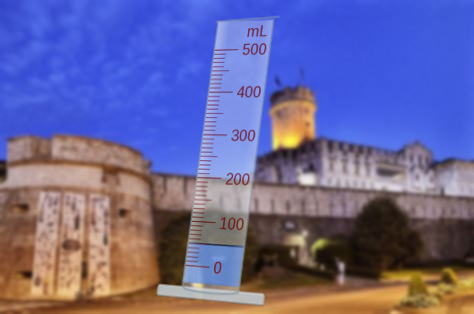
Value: 50 mL
